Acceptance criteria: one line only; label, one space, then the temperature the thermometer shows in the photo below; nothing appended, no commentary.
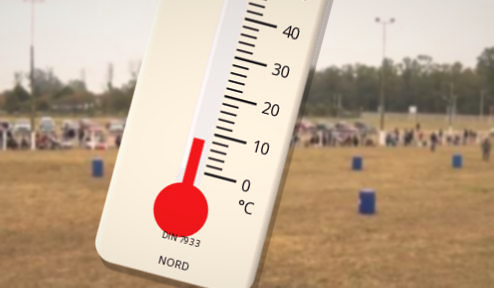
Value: 8 °C
